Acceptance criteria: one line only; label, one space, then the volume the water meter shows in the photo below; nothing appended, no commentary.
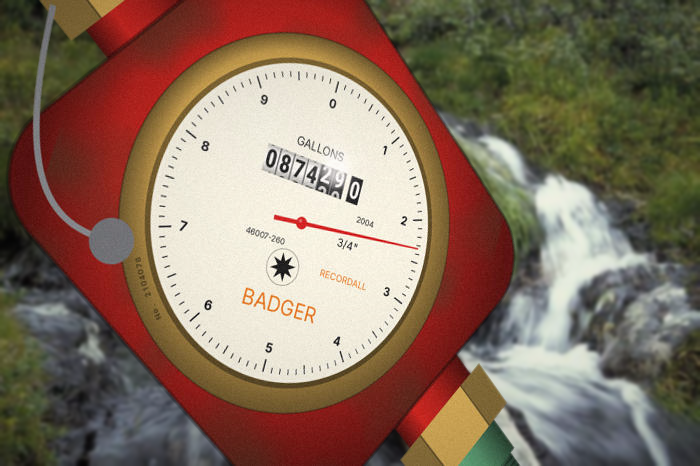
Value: 874292.3 gal
